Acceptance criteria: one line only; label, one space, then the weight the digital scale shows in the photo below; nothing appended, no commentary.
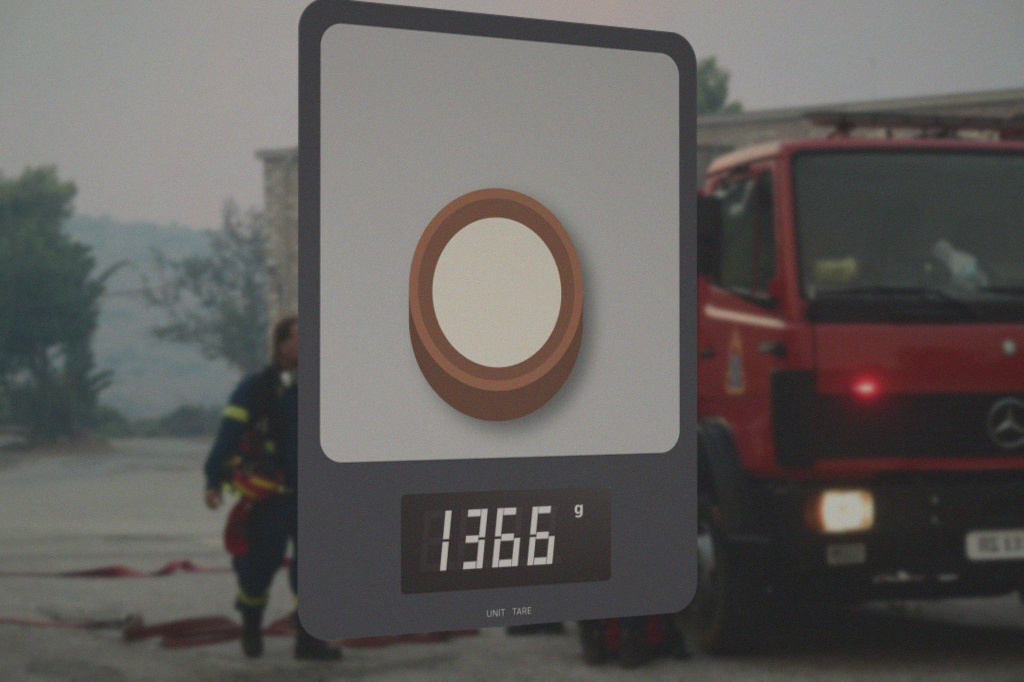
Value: 1366 g
